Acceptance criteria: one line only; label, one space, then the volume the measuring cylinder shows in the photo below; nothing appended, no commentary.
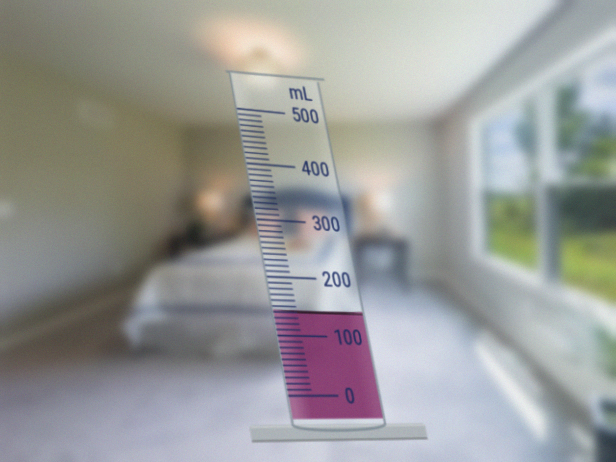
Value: 140 mL
